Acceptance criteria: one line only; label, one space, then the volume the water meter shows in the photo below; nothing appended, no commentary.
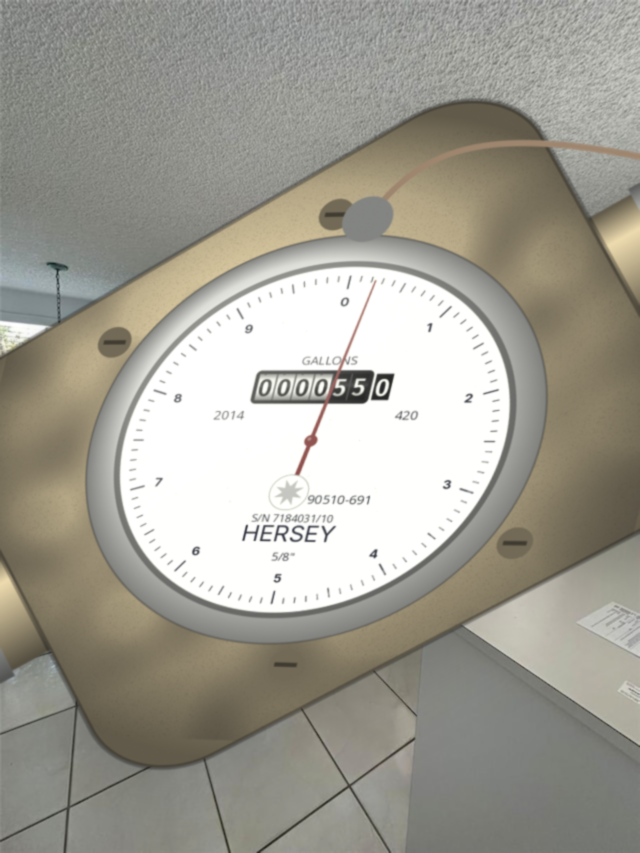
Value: 550.2 gal
